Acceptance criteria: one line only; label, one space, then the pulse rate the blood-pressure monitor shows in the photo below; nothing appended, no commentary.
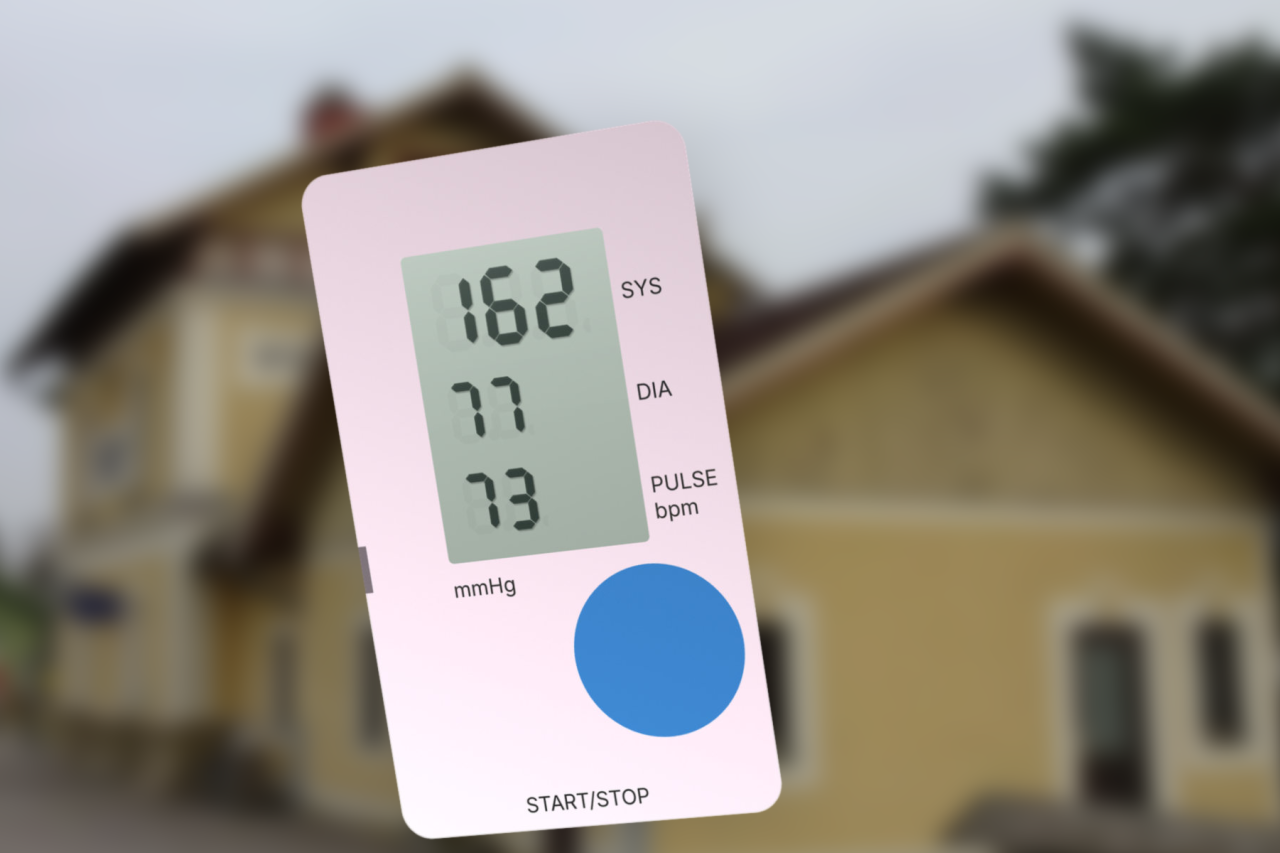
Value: 73 bpm
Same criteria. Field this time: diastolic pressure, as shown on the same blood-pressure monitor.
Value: 77 mmHg
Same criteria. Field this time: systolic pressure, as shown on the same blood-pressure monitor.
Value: 162 mmHg
